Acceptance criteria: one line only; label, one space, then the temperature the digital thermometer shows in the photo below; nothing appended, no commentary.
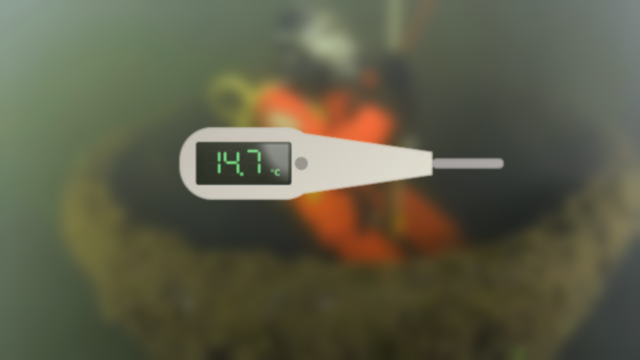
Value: 14.7 °C
